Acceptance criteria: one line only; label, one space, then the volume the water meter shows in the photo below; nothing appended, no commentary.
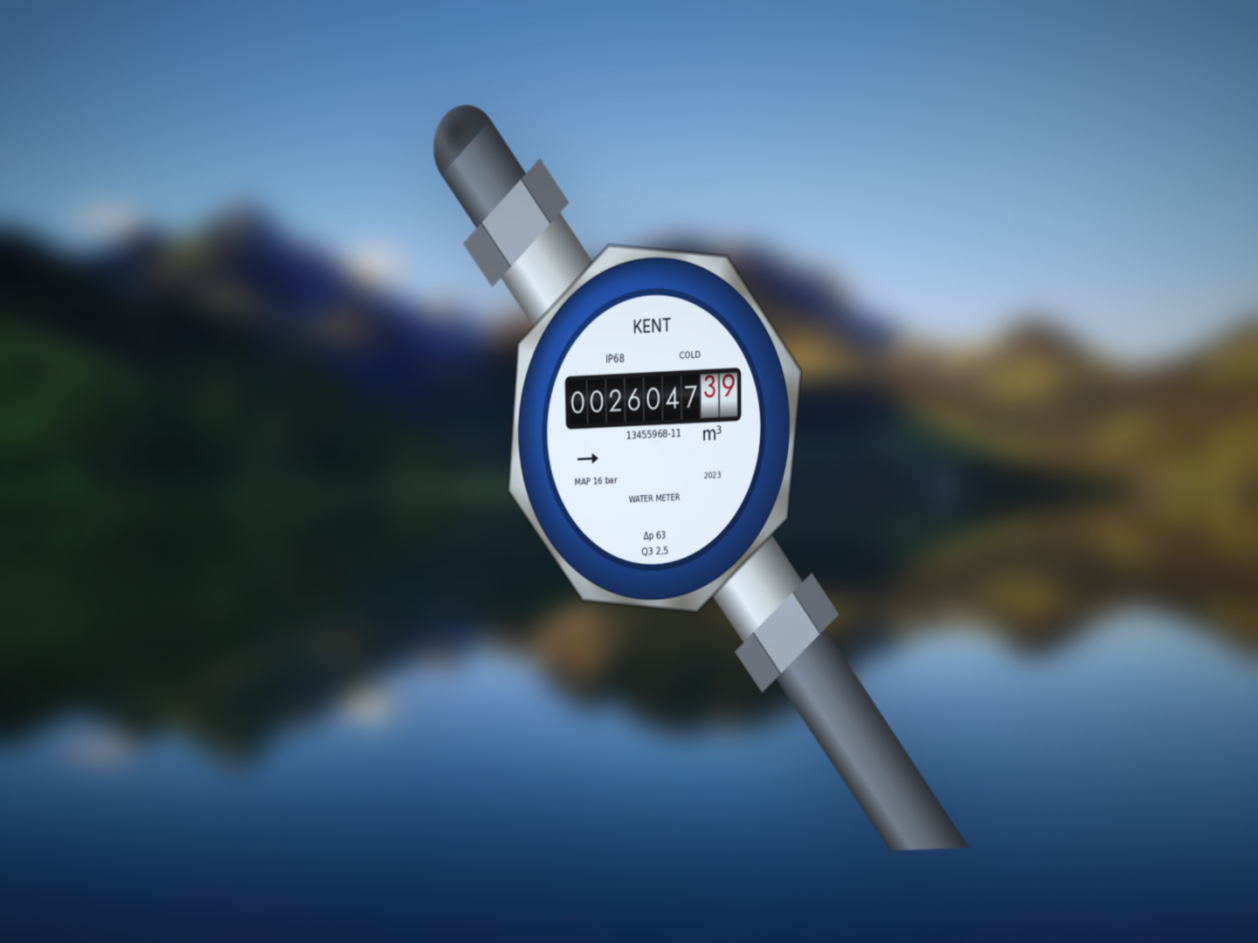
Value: 26047.39 m³
